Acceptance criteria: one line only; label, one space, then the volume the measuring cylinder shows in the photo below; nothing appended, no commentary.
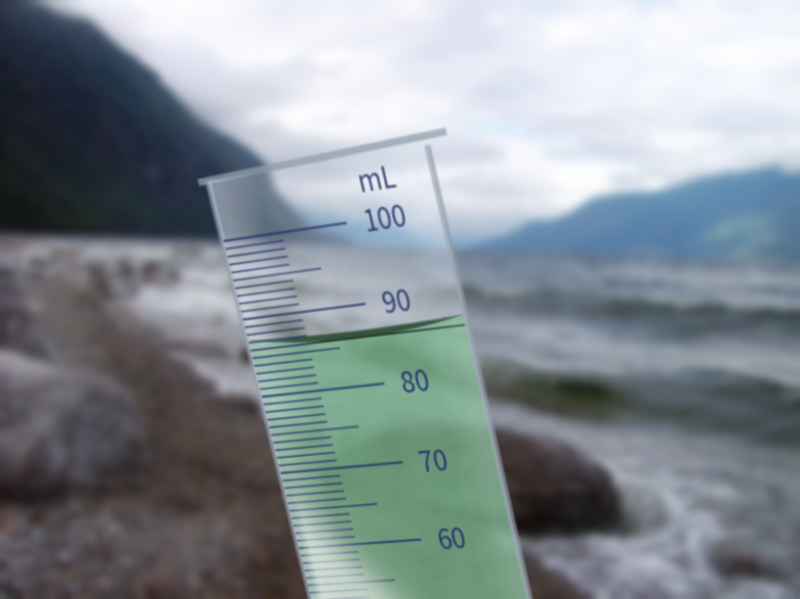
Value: 86 mL
